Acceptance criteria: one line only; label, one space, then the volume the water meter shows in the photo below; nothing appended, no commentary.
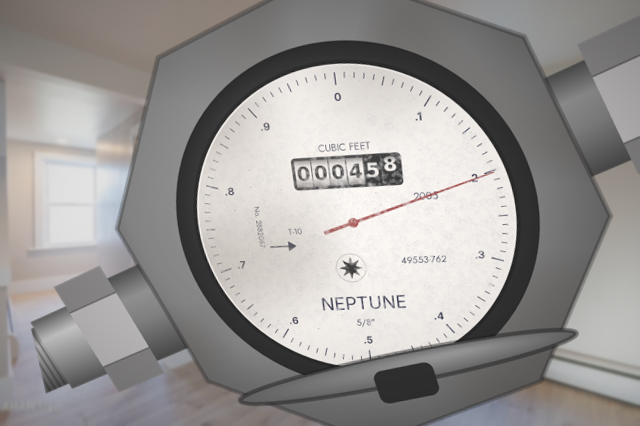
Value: 458.20 ft³
